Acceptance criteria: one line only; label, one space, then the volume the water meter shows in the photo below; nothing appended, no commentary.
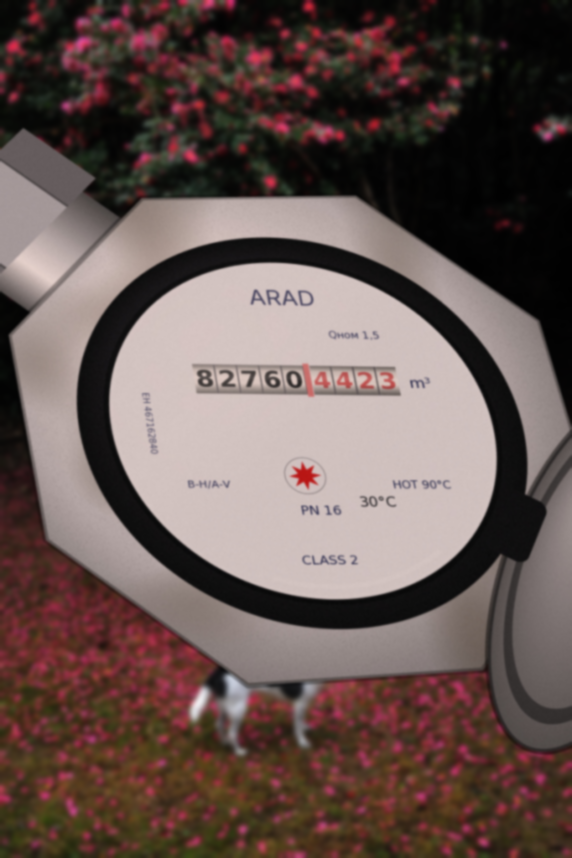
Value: 82760.4423 m³
